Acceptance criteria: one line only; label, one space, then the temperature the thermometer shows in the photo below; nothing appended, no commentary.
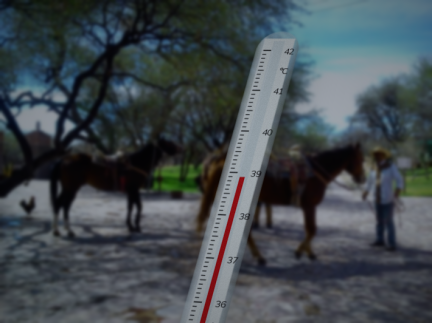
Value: 38.9 °C
